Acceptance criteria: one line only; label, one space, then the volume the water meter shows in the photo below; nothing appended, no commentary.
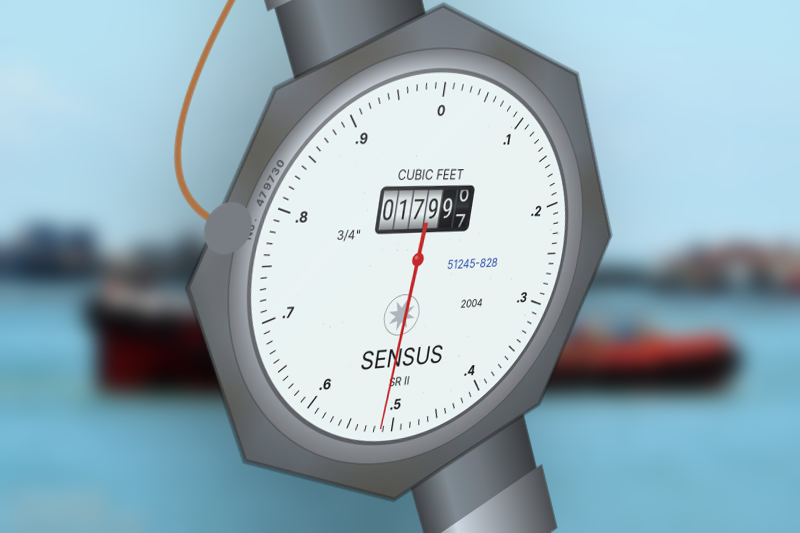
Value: 17996.51 ft³
